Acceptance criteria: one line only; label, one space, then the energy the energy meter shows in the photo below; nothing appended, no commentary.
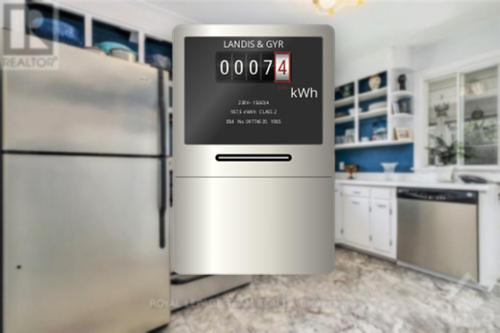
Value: 7.4 kWh
